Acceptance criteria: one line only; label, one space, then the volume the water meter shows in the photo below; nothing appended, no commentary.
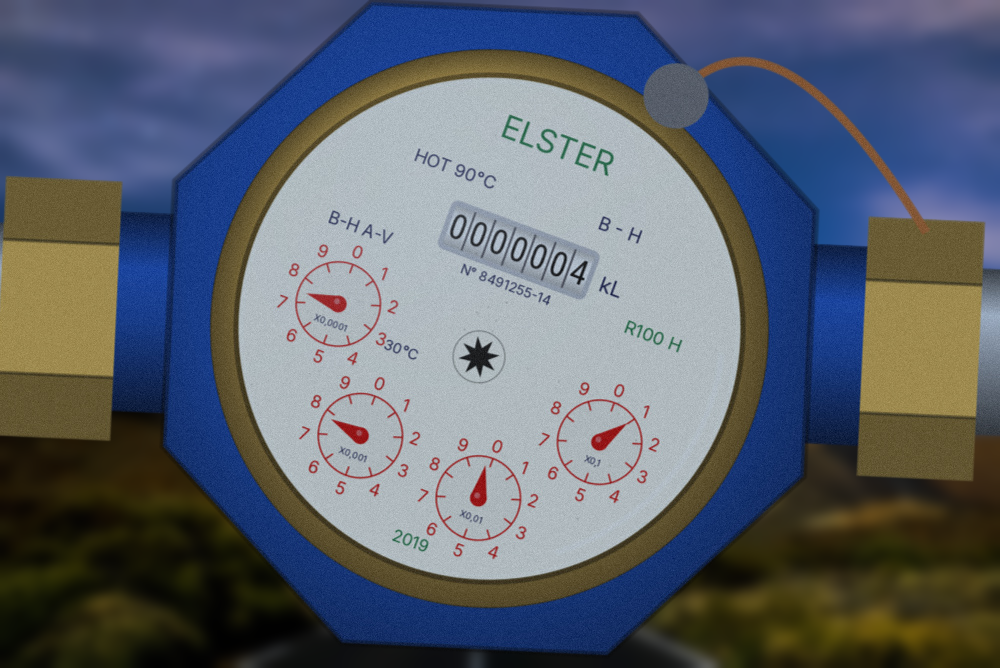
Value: 4.0977 kL
